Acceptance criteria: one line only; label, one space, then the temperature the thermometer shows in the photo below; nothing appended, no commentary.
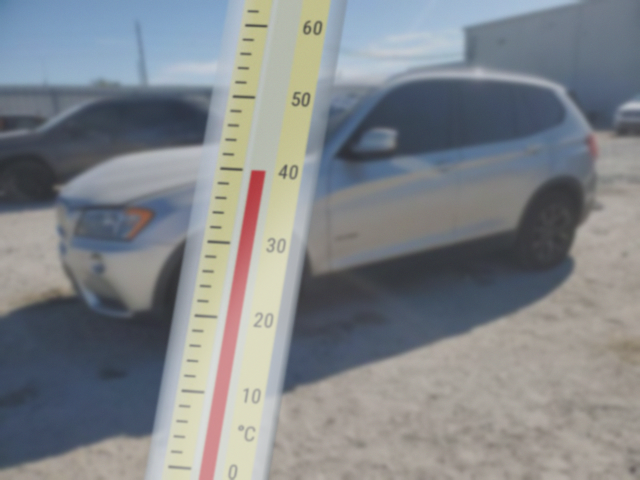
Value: 40 °C
